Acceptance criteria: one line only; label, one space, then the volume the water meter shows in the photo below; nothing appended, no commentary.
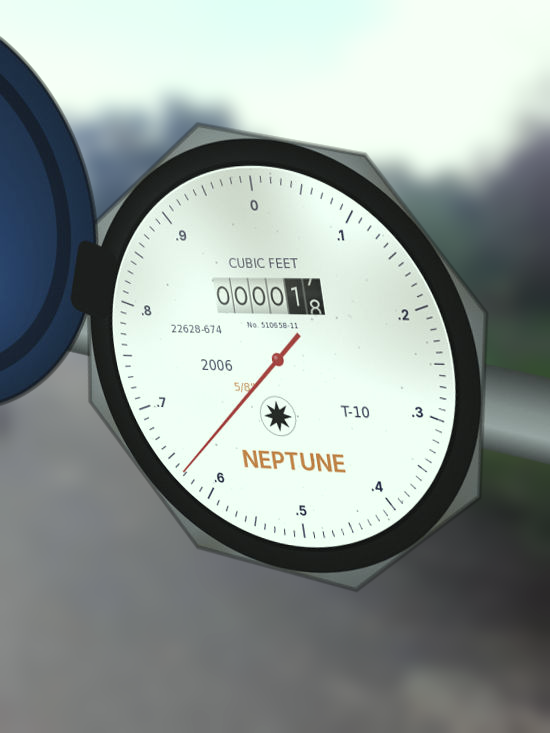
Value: 17.63 ft³
